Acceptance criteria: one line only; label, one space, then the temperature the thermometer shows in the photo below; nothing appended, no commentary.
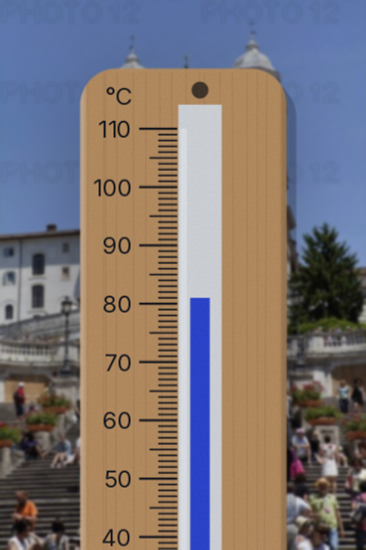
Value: 81 °C
